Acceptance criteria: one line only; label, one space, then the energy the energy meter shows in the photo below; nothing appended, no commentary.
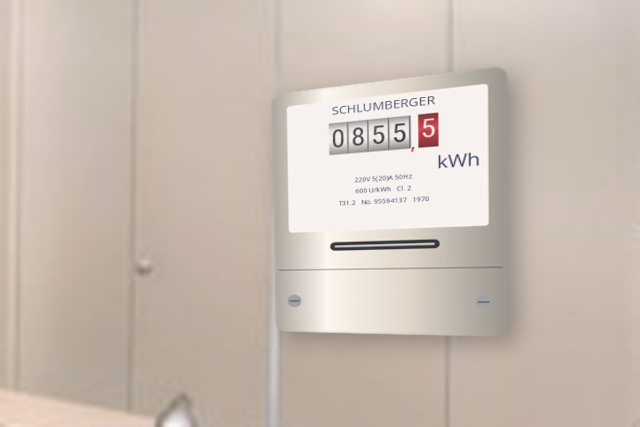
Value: 855.5 kWh
